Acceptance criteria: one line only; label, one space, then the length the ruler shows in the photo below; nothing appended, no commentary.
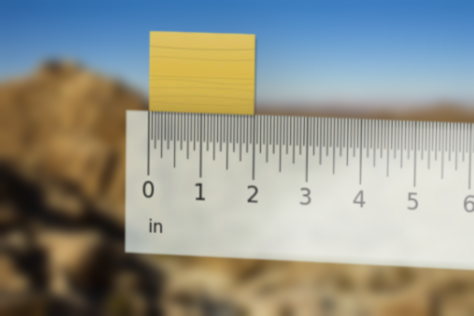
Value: 2 in
